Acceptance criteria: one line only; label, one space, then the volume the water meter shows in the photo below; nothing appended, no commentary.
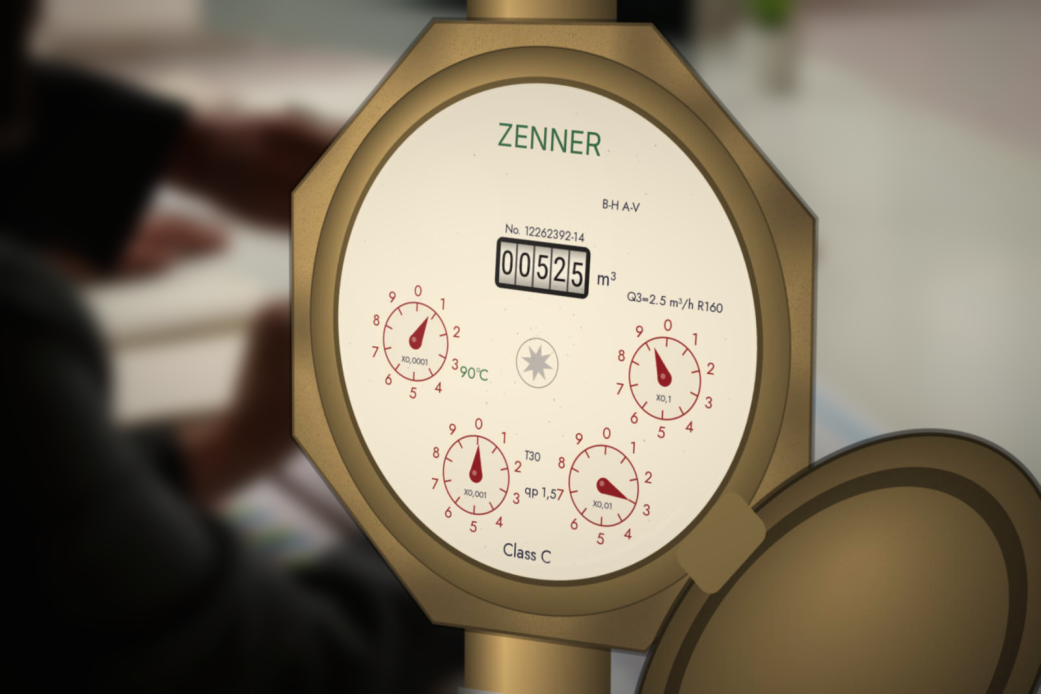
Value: 524.9300 m³
